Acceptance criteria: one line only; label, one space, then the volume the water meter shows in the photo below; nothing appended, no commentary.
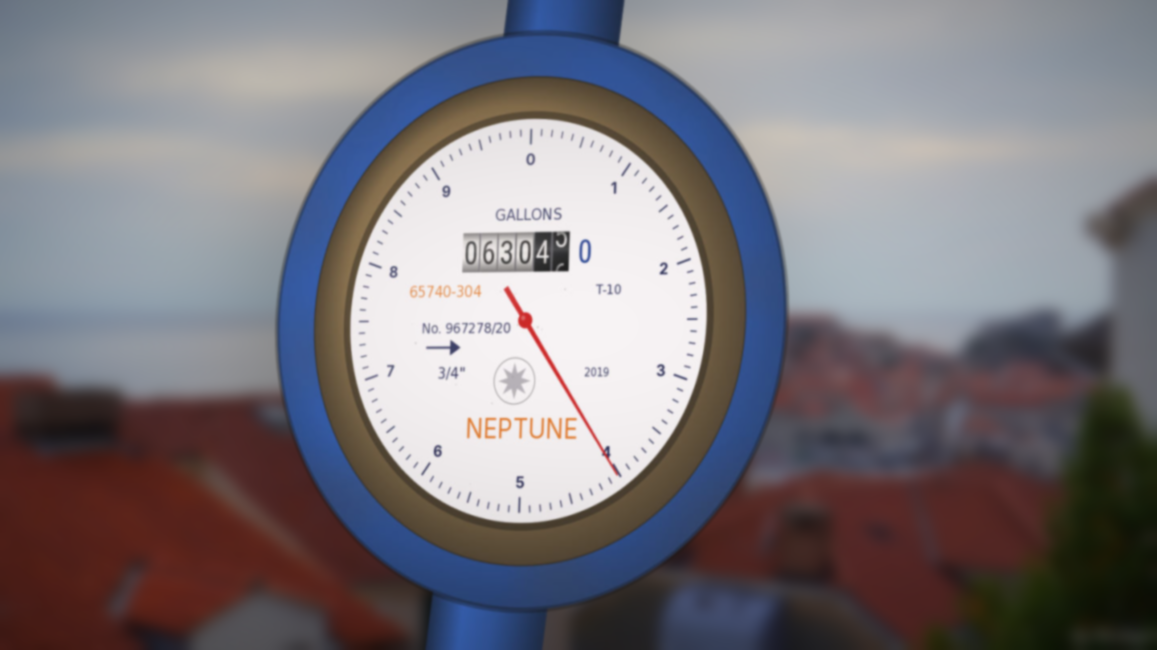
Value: 630454.0 gal
